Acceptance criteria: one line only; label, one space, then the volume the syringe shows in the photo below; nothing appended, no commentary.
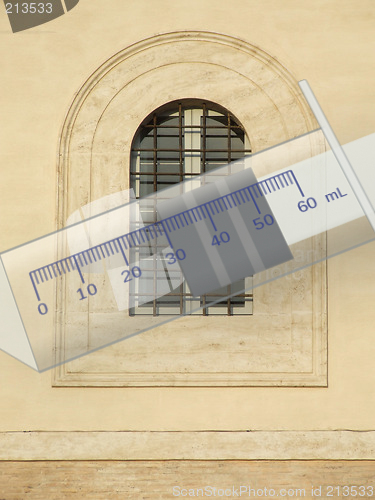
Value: 30 mL
